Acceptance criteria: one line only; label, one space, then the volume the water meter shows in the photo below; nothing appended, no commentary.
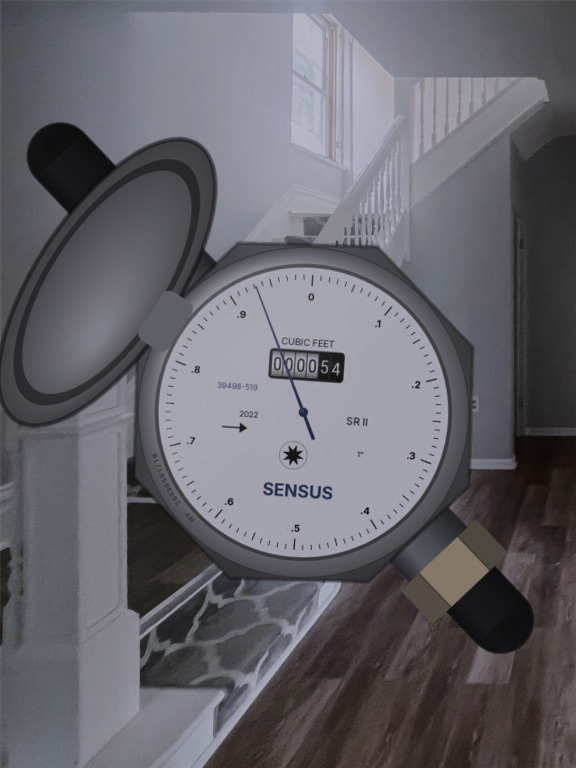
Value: 53.93 ft³
